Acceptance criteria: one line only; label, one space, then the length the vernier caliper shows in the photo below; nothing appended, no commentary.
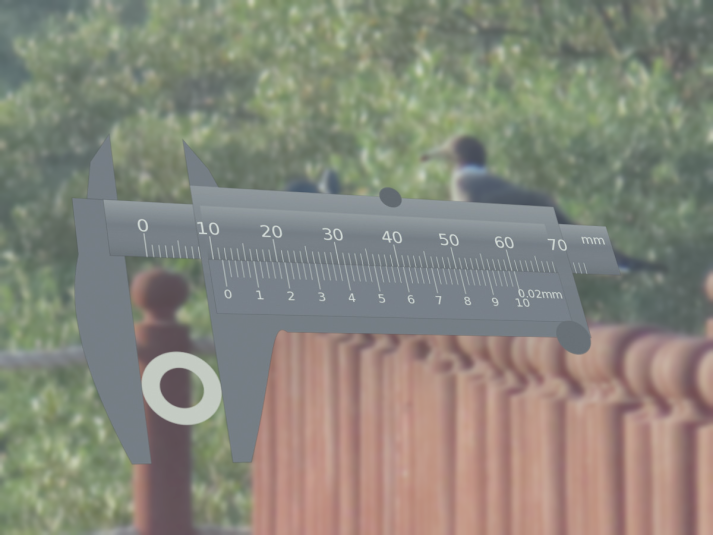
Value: 11.4 mm
